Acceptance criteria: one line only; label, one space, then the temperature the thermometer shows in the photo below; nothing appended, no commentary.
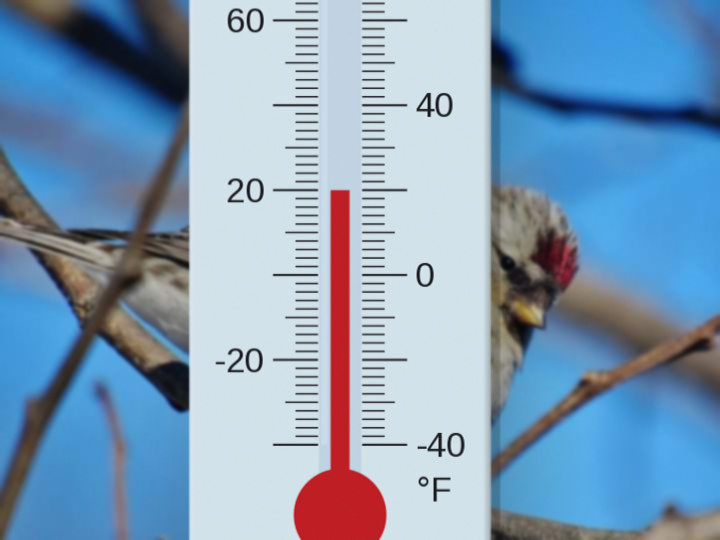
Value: 20 °F
